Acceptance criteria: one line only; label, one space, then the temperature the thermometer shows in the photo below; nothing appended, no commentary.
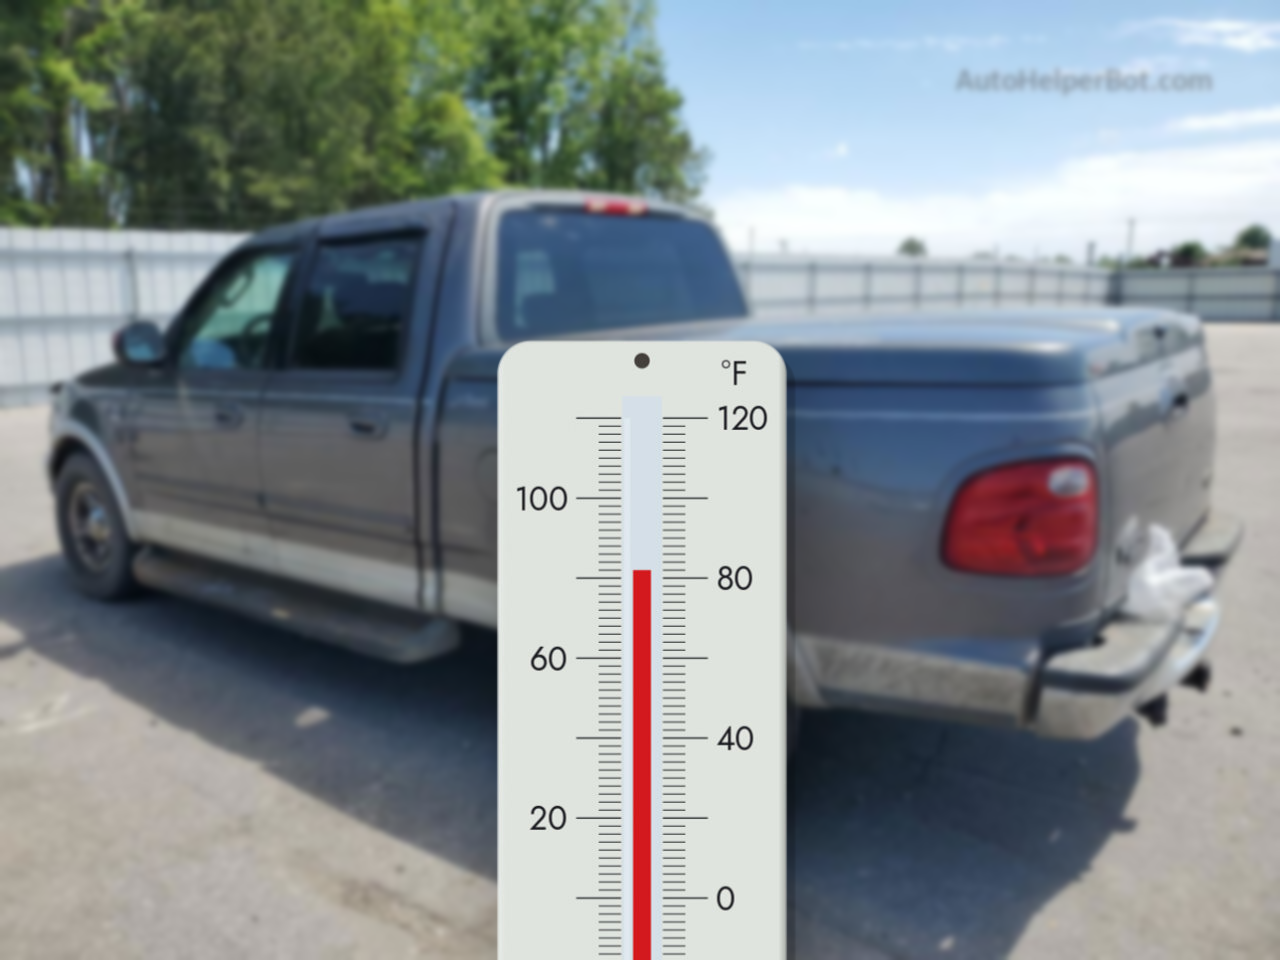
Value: 82 °F
